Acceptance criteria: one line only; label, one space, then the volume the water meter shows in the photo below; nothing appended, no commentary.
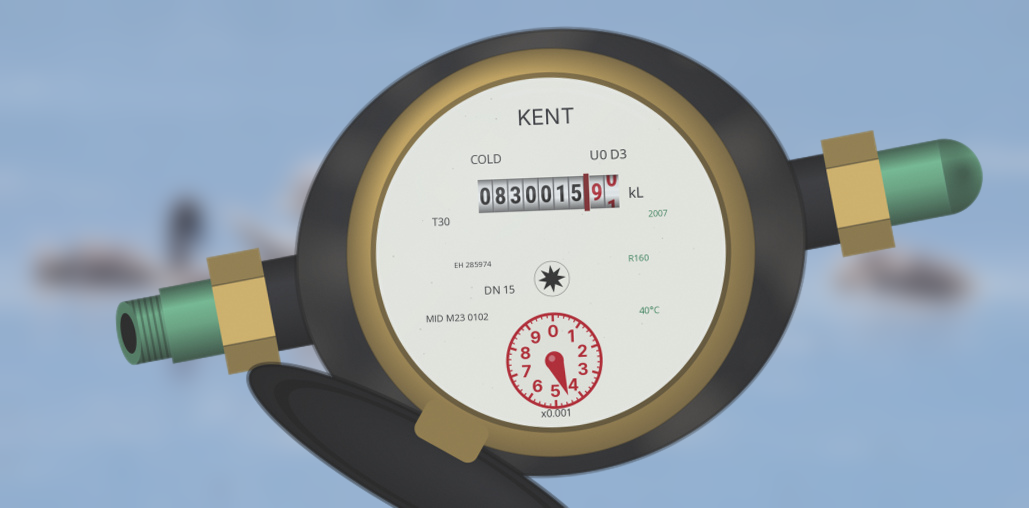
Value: 830015.904 kL
